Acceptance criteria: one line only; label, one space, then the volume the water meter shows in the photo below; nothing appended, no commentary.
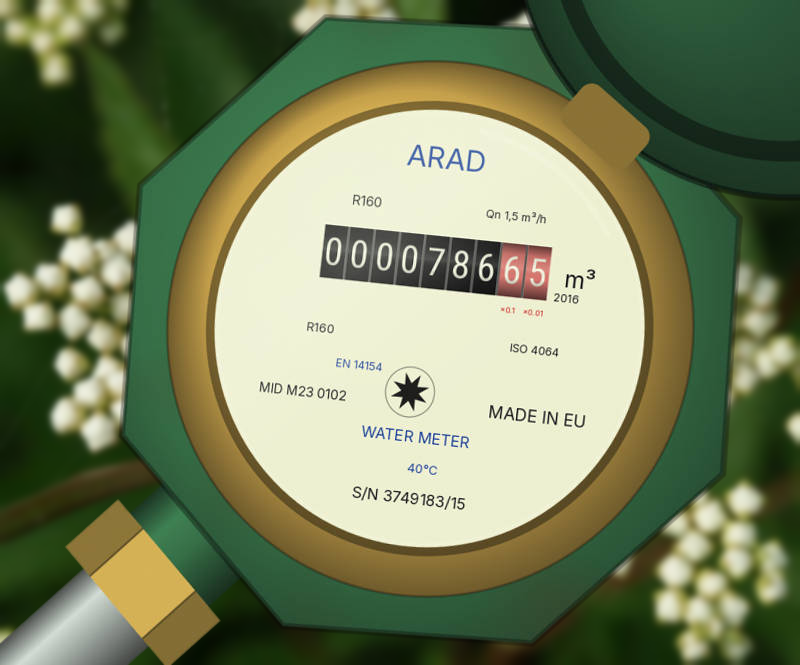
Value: 786.65 m³
